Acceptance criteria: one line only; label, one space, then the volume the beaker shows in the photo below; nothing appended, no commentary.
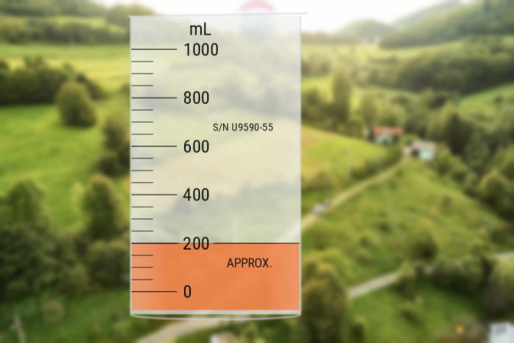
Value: 200 mL
